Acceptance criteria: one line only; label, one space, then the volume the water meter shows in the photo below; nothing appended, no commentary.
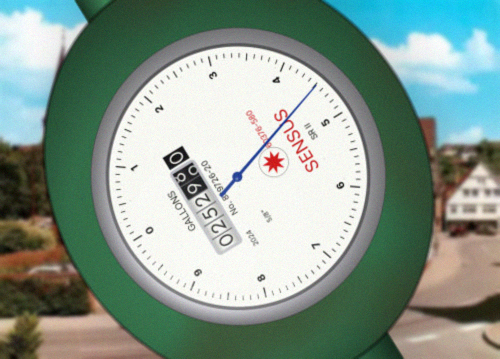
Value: 252984.5 gal
